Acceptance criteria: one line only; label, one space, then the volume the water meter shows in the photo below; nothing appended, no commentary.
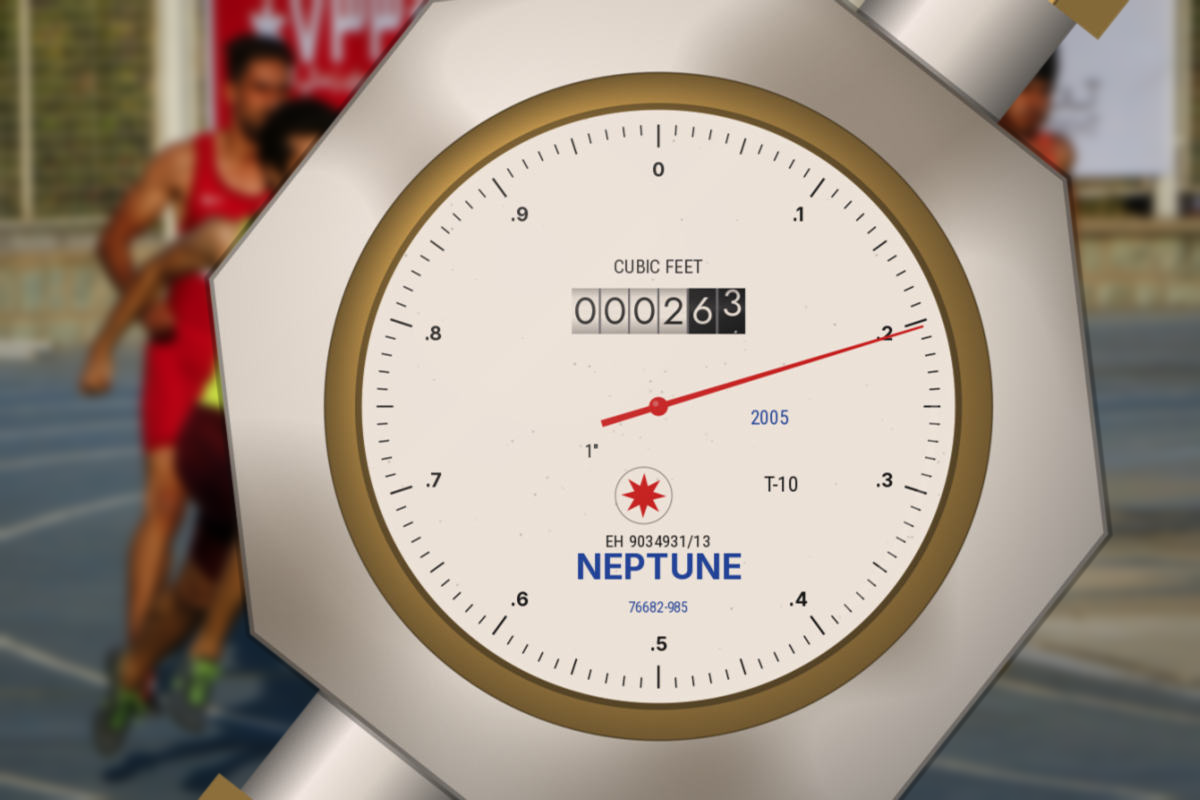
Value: 263.20 ft³
